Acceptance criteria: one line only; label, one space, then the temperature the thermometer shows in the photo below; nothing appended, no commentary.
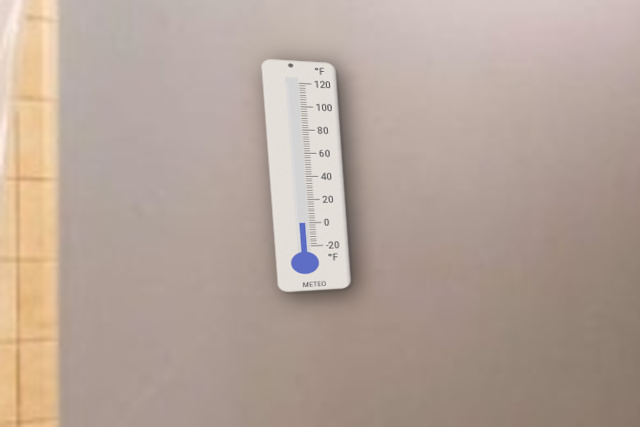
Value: 0 °F
